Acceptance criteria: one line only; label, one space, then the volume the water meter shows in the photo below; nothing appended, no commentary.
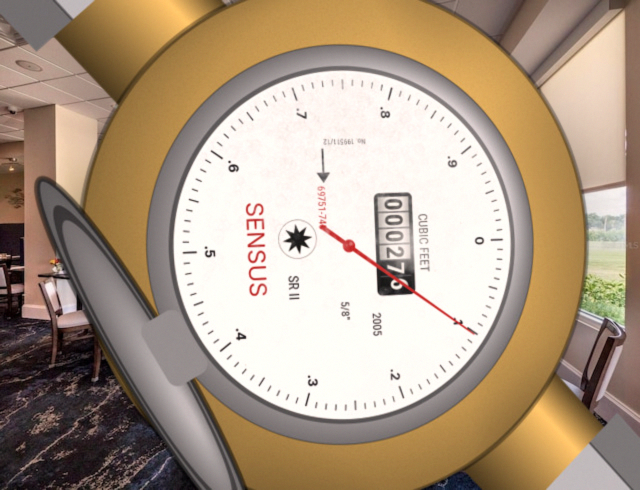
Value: 276.10 ft³
